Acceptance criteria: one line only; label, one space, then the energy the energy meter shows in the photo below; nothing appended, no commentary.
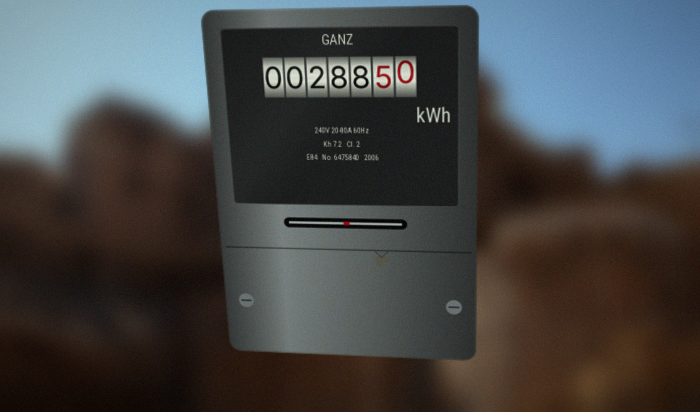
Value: 288.50 kWh
